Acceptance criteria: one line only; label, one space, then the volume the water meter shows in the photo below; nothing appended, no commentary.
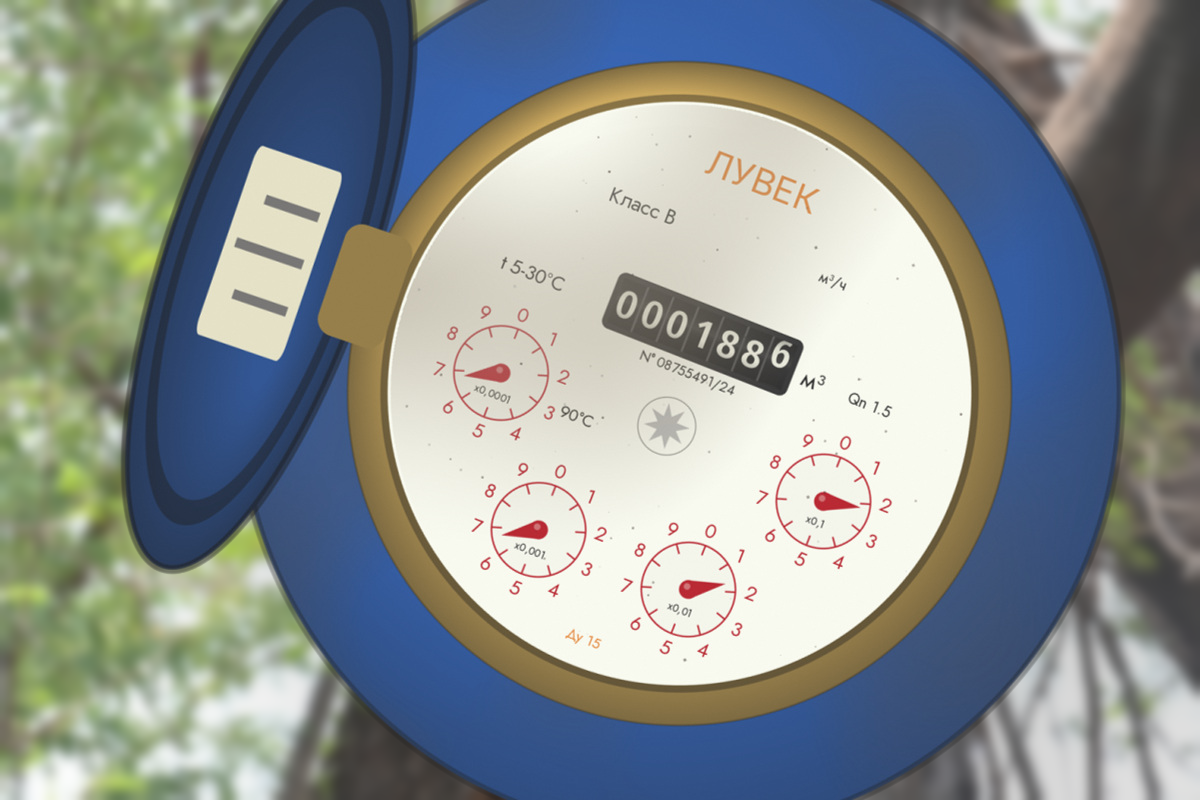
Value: 1886.2166 m³
